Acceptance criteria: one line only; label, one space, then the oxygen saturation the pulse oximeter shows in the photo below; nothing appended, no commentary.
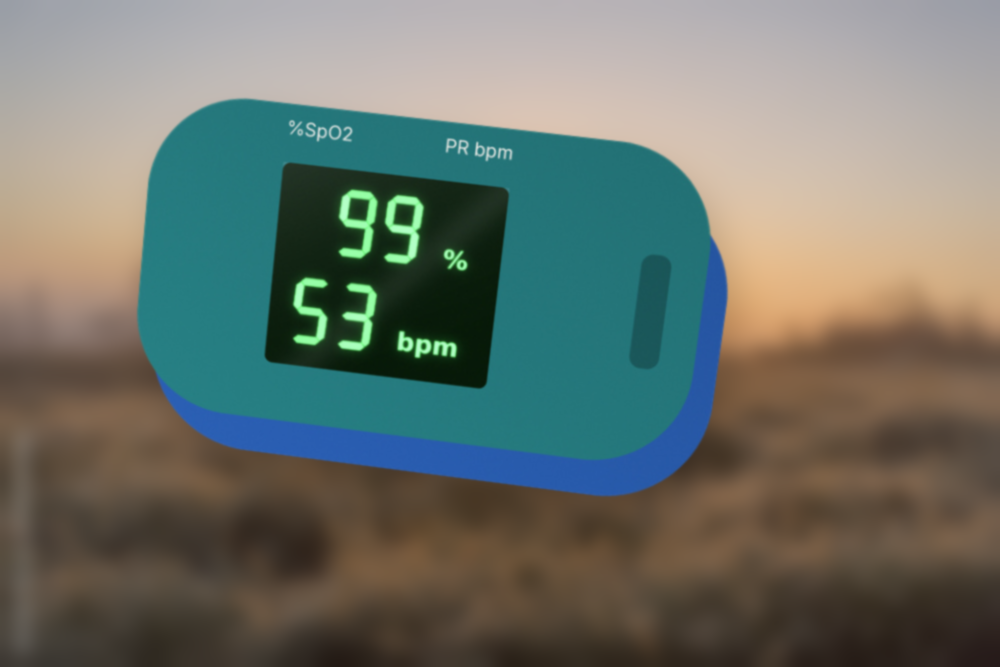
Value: 99 %
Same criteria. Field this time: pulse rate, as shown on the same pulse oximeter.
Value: 53 bpm
